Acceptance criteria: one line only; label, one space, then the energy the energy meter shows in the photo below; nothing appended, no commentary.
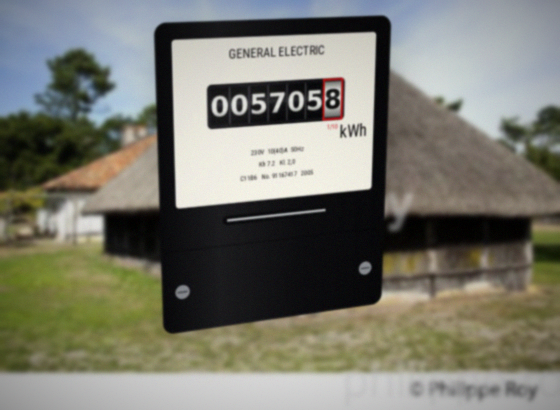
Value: 5705.8 kWh
